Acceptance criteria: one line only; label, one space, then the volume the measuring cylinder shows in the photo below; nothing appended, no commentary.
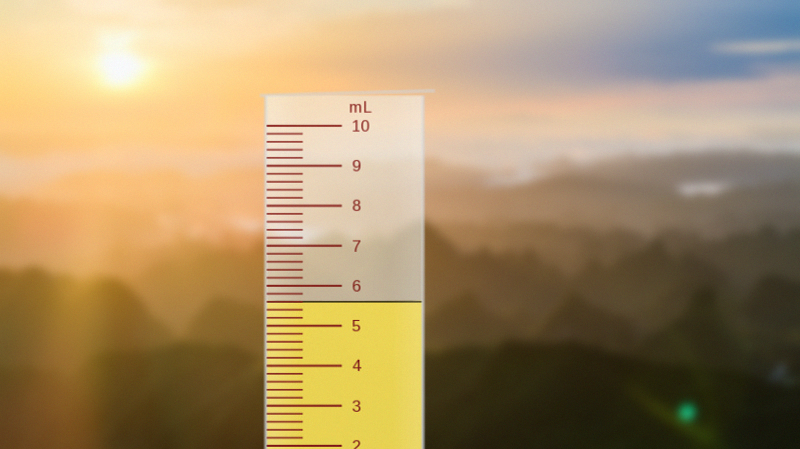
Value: 5.6 mL
